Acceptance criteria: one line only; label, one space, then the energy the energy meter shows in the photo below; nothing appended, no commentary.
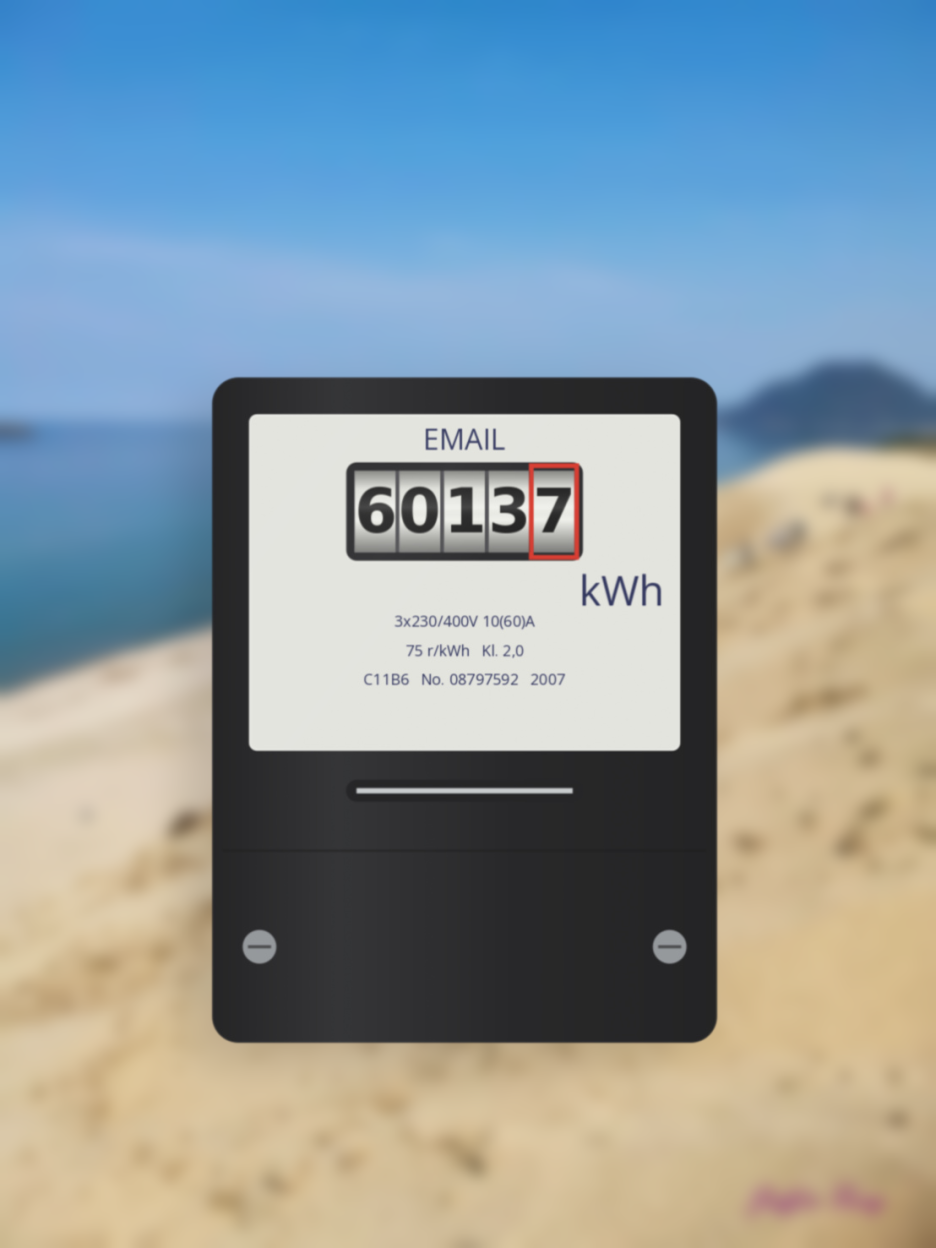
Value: 6013.7 kWh
